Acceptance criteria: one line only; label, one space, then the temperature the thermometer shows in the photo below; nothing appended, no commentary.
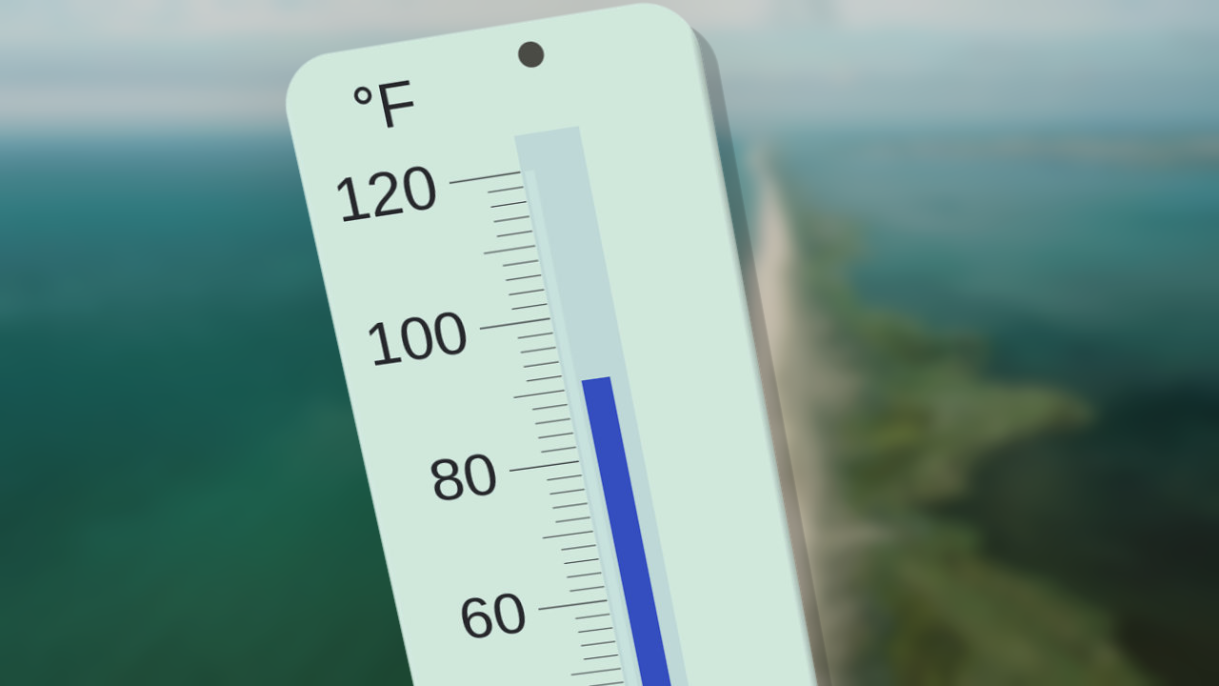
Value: 91 °F
